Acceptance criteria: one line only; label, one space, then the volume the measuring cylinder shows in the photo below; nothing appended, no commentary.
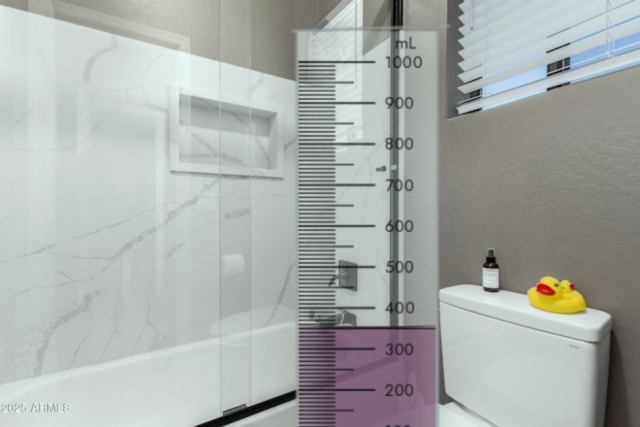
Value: 350 mL
